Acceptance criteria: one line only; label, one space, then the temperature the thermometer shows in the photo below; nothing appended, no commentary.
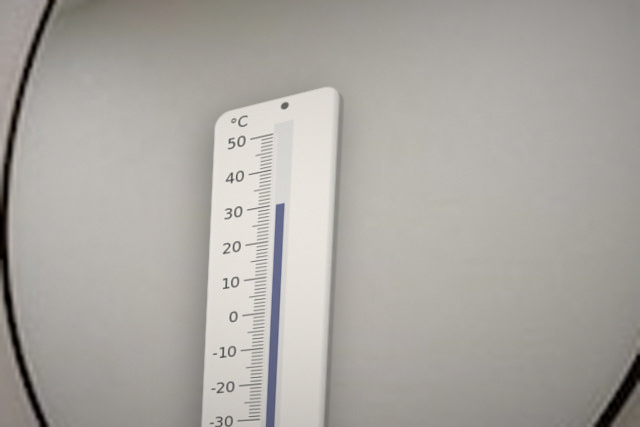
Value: 30 °C
